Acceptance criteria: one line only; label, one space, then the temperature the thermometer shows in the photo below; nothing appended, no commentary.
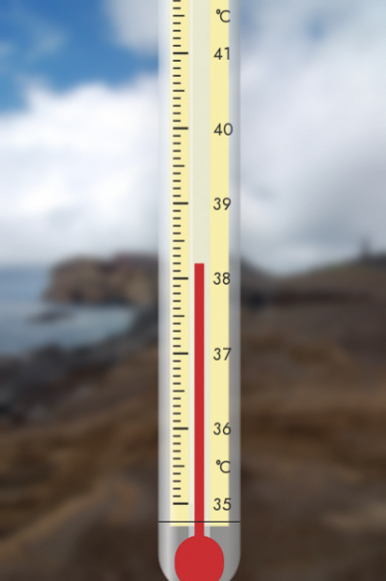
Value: 38.2 °C
